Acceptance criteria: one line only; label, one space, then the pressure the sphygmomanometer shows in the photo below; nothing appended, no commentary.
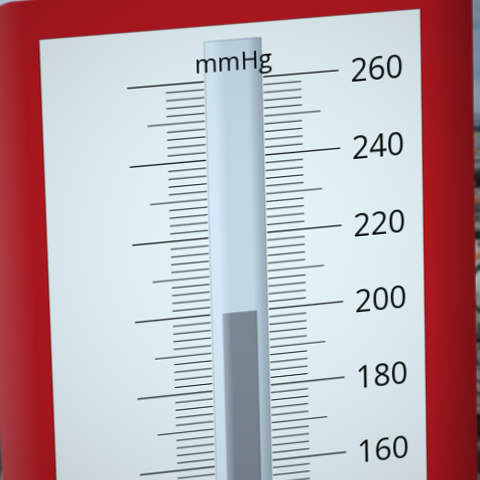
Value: 200 mmHg
